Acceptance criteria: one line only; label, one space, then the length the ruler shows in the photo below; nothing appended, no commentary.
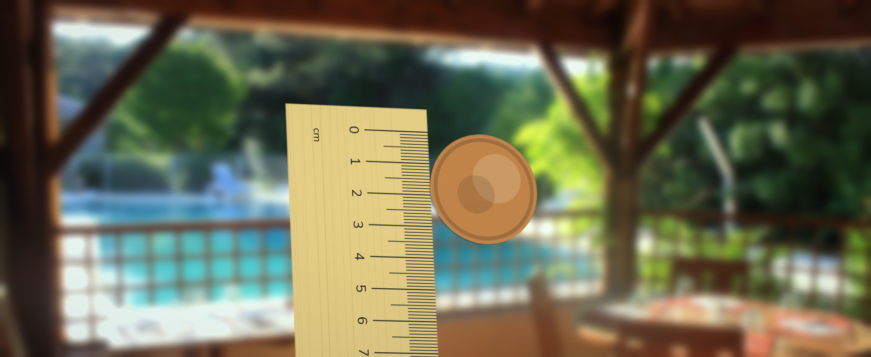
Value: 3.5 cm
